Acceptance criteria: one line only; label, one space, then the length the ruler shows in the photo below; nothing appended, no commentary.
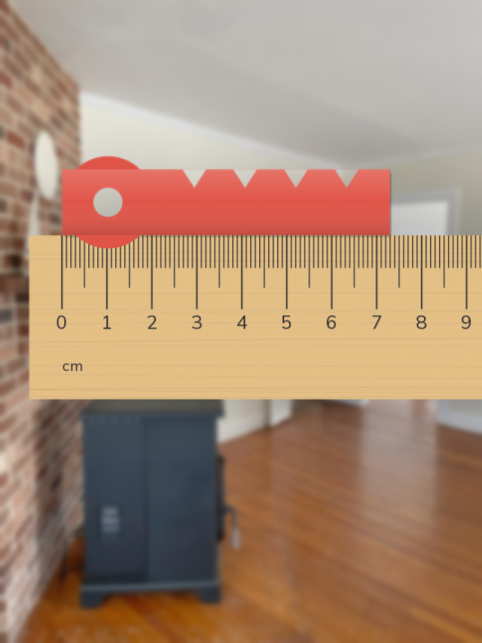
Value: 7.3 cm
